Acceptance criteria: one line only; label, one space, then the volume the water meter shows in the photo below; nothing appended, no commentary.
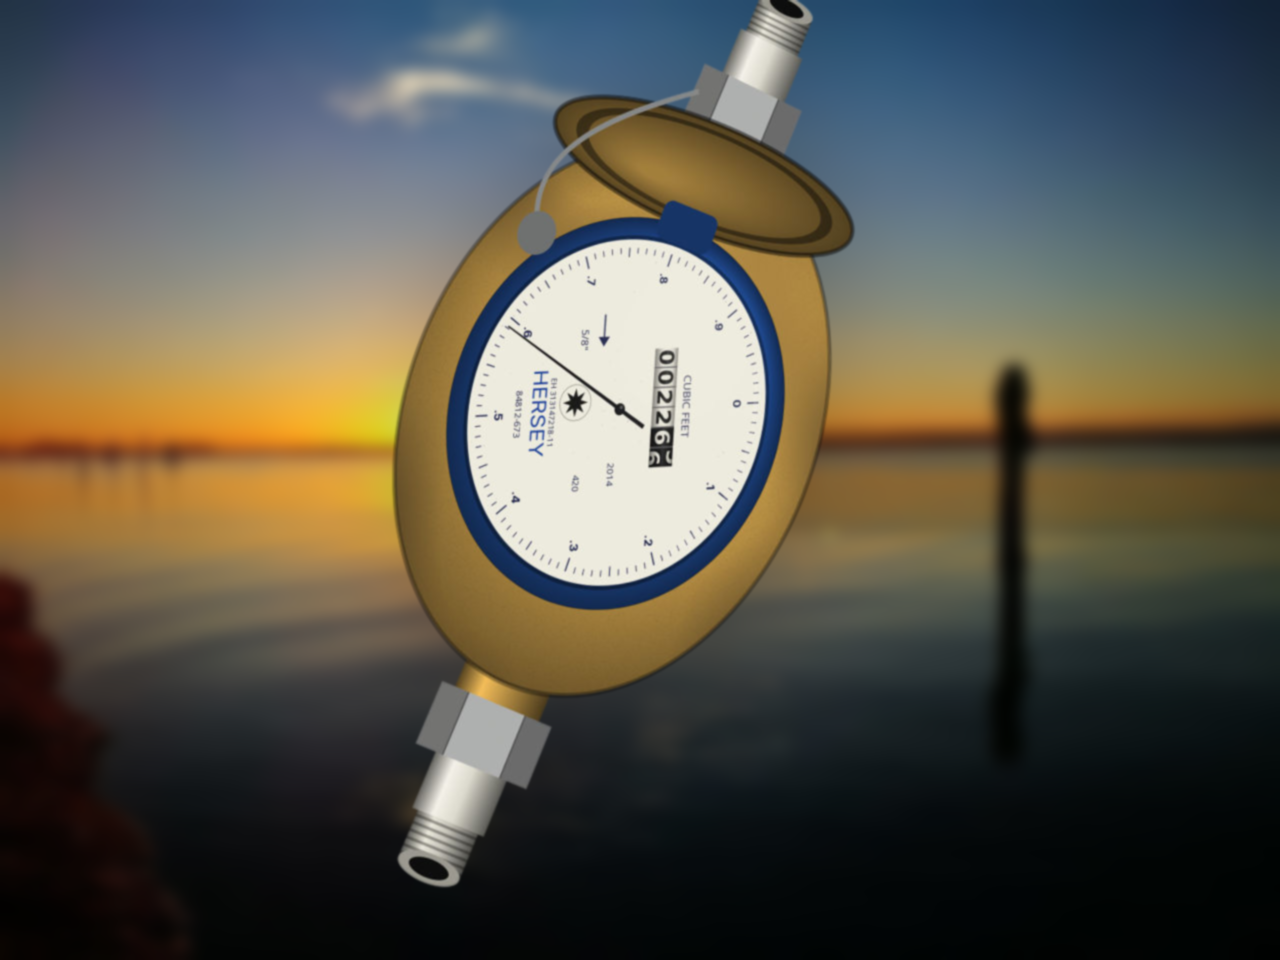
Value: 2265.59 ft³
